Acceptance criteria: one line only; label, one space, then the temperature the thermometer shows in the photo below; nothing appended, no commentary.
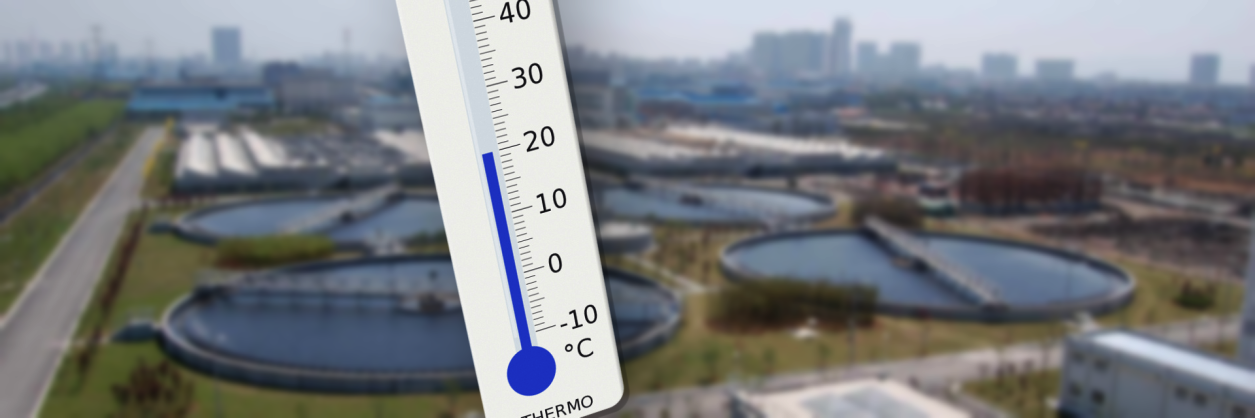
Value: 20 °C
